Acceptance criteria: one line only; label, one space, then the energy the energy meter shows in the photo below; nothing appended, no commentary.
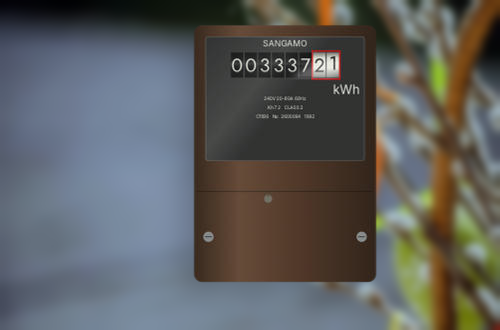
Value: 3337.21 kWh
